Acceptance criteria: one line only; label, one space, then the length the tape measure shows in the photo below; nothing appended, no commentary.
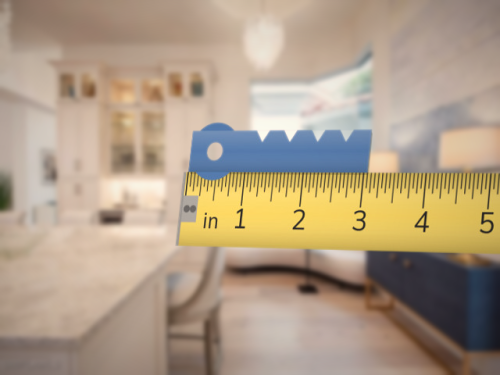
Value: 3.0625 in
